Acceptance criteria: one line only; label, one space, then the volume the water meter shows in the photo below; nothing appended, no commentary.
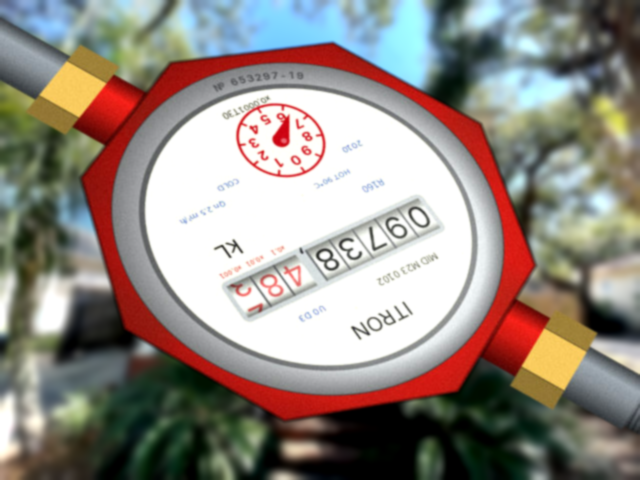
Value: 9738.4826 kL
